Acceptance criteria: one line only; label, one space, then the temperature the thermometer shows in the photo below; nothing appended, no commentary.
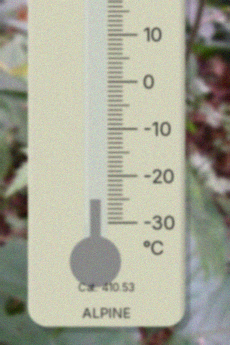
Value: -25 °C
